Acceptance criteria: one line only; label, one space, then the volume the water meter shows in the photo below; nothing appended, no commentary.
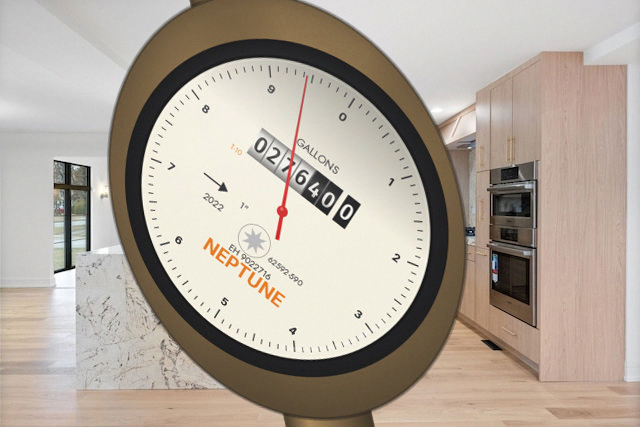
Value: 276399.4 gal
